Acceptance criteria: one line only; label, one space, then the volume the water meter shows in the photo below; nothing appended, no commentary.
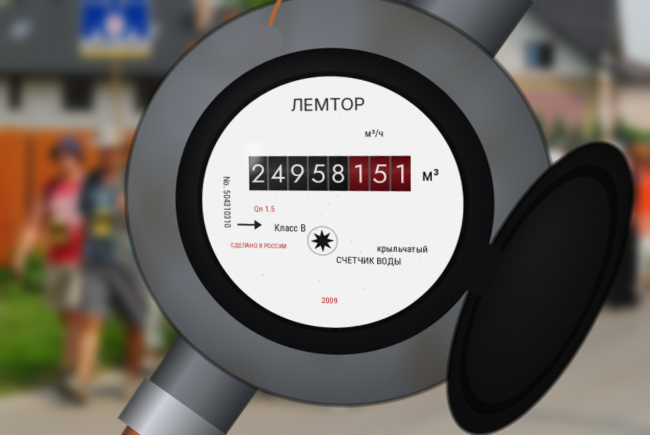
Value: 24958.151 m³
